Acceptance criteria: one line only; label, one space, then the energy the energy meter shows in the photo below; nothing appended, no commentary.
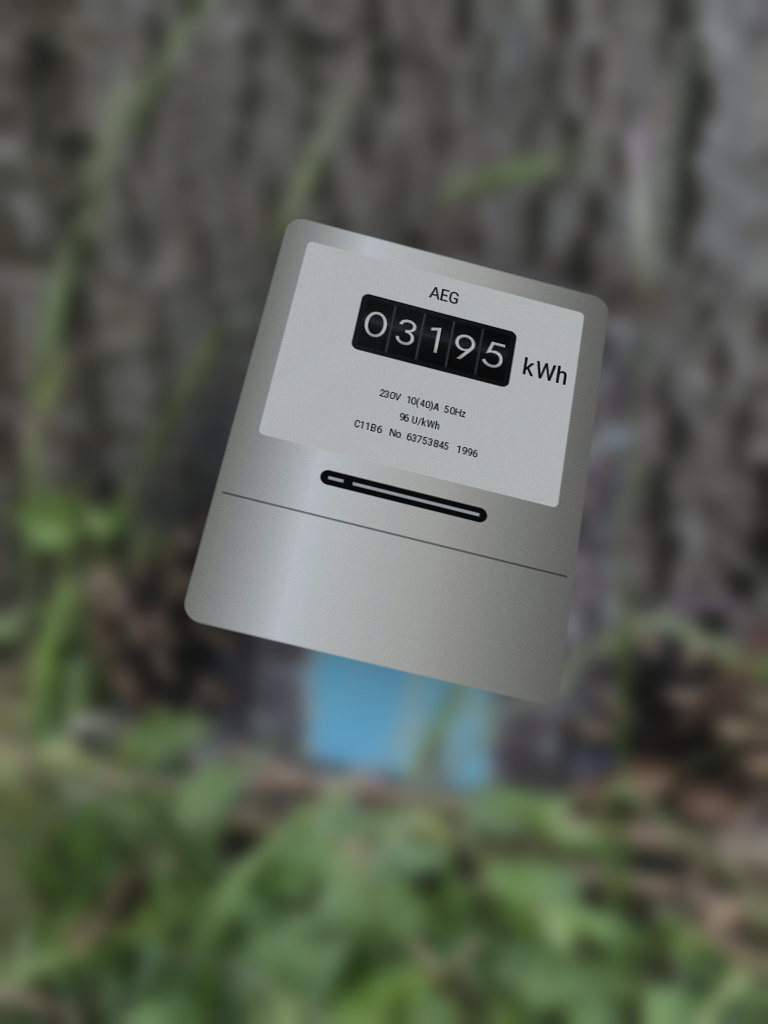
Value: 3195 kWh
